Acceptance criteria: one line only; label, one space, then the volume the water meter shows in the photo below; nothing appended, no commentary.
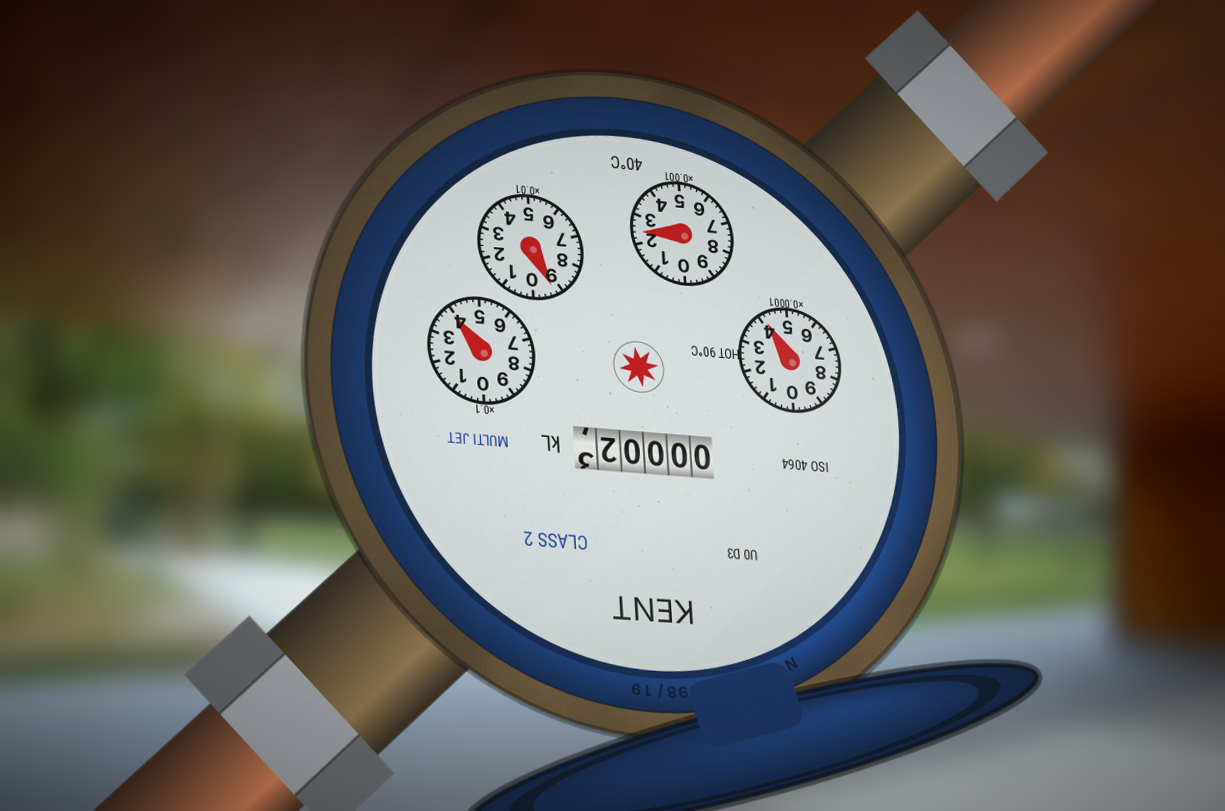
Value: 23.3924 kL
